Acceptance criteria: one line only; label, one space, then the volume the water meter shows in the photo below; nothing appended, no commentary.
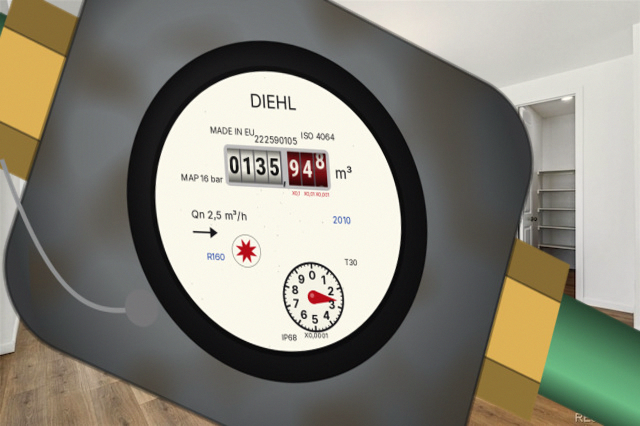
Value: 135.9482 m³
